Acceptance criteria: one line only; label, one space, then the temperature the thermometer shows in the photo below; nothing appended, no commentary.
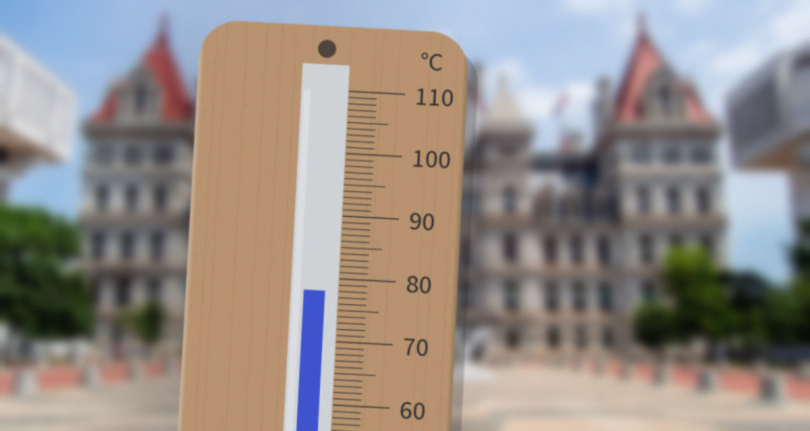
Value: 78 °C
